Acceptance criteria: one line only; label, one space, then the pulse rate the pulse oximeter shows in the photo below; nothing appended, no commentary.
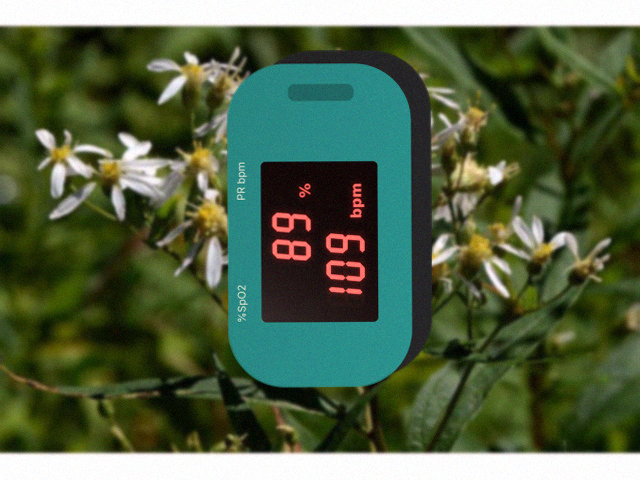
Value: 109 bpm
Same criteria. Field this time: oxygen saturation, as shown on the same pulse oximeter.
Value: 89 %
